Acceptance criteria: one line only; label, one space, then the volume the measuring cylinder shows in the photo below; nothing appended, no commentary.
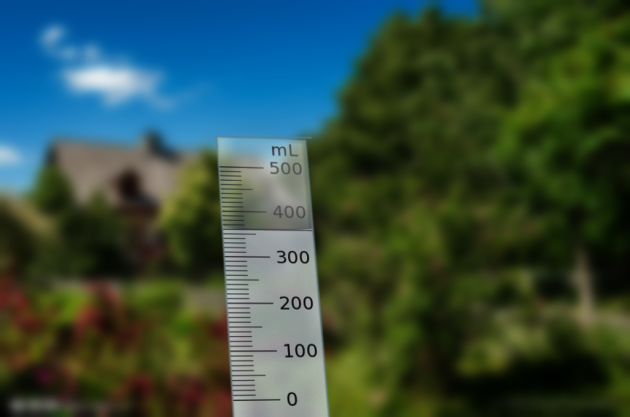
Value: 360 mL
